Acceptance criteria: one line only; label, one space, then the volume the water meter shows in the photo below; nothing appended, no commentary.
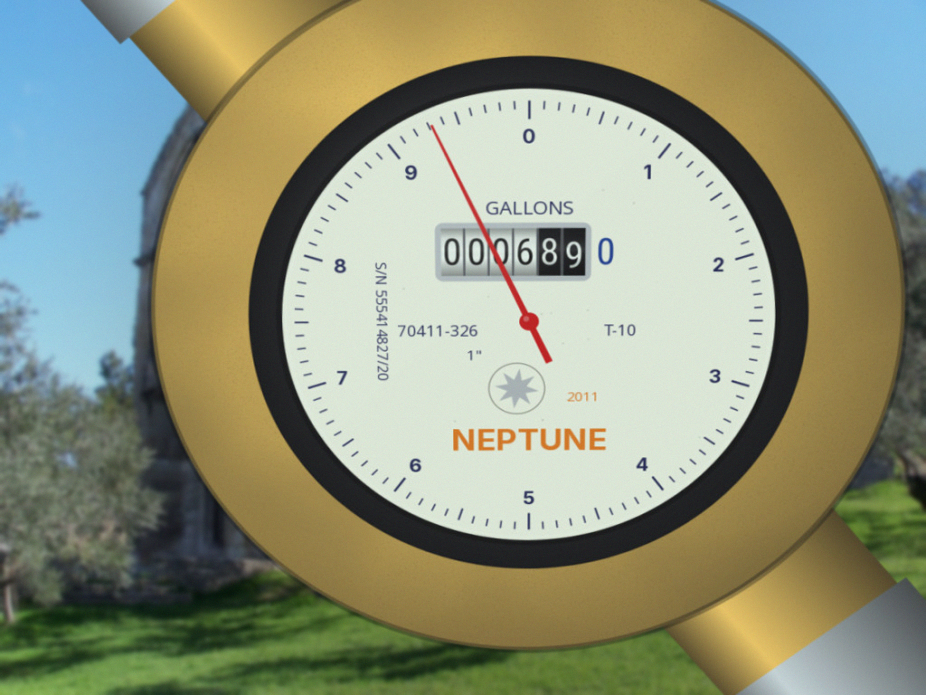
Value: 6889.3 gal
